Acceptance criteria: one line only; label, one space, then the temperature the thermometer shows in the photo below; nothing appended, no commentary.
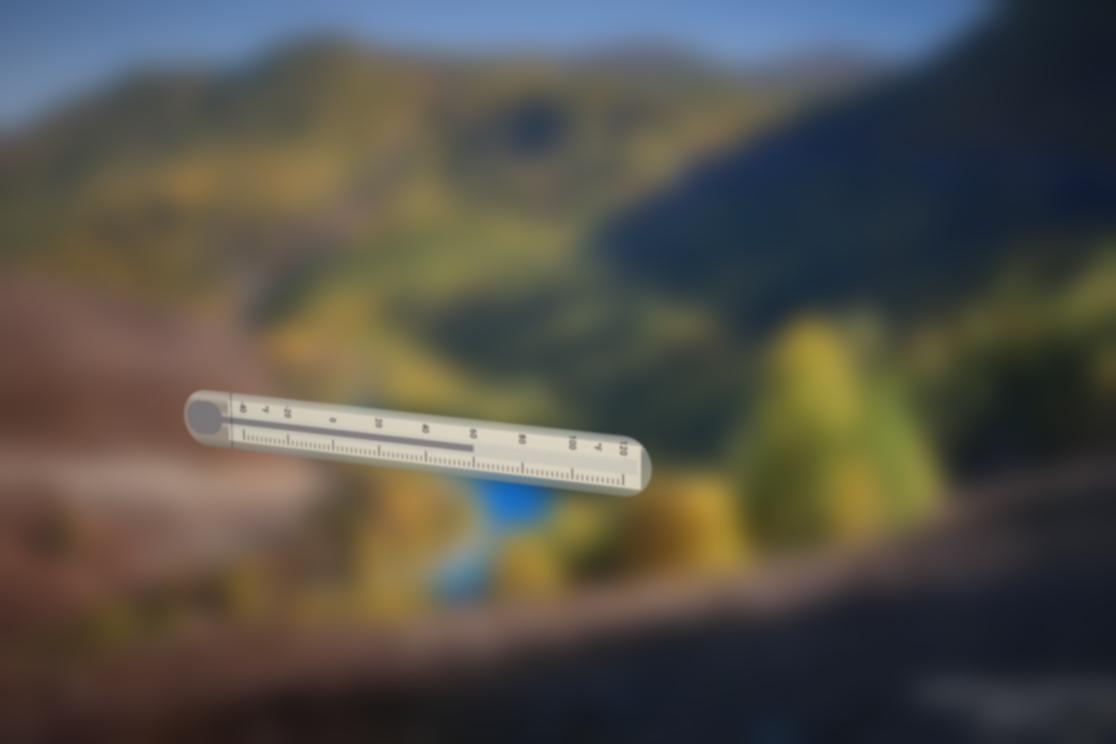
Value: 60 °F
